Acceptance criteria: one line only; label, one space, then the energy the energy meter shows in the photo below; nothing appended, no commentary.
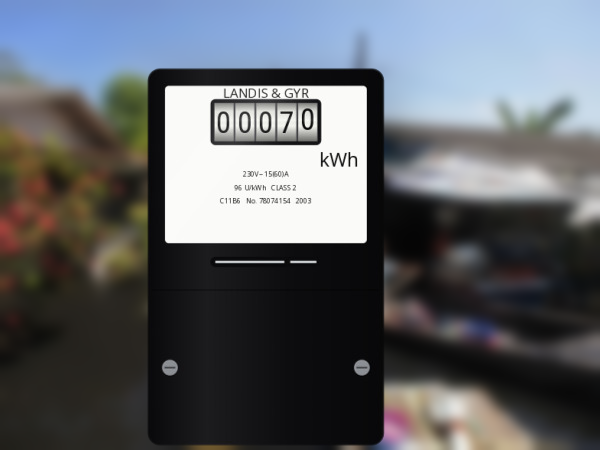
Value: 70 kWh
